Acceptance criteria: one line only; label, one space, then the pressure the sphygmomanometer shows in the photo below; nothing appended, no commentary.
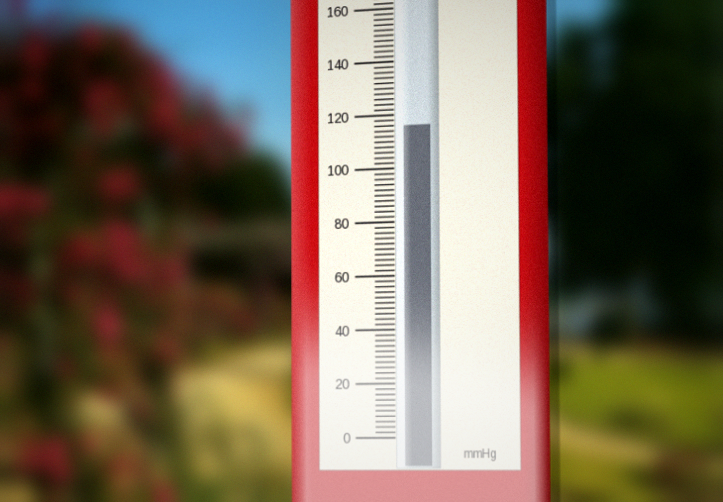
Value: 116 mmHg
